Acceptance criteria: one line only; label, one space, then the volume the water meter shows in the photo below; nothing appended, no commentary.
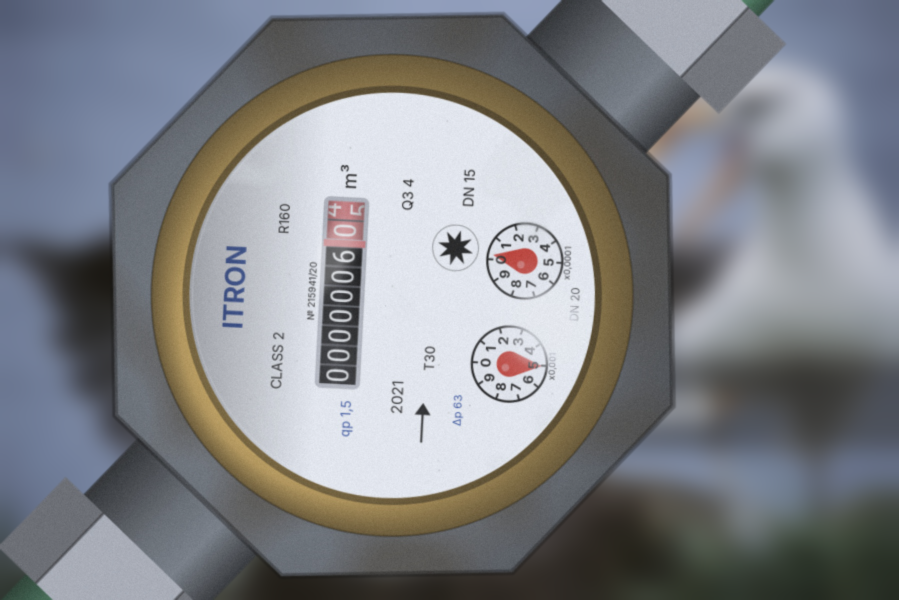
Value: 6.0450 m³
